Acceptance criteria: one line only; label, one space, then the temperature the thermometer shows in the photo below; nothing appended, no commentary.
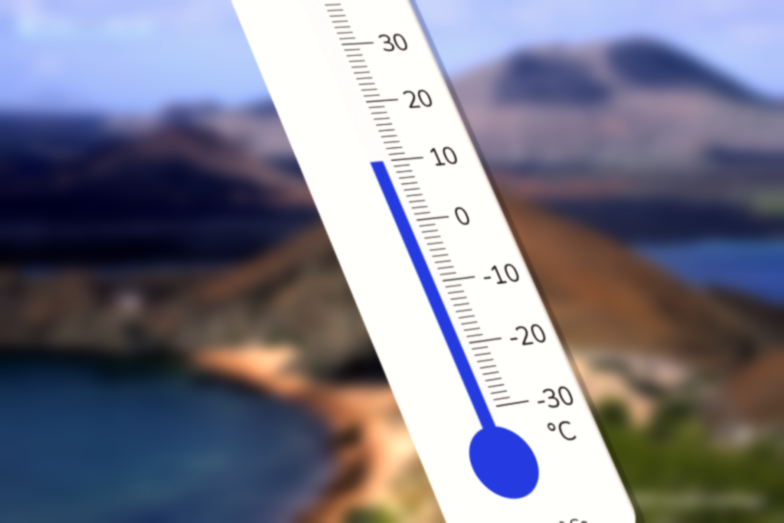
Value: 10 °C
